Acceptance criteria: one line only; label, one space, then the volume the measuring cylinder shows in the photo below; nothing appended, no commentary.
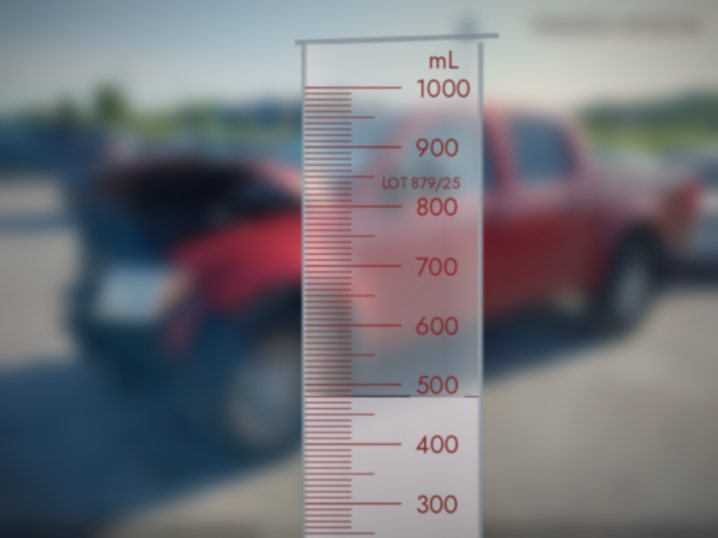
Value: 480 mL
